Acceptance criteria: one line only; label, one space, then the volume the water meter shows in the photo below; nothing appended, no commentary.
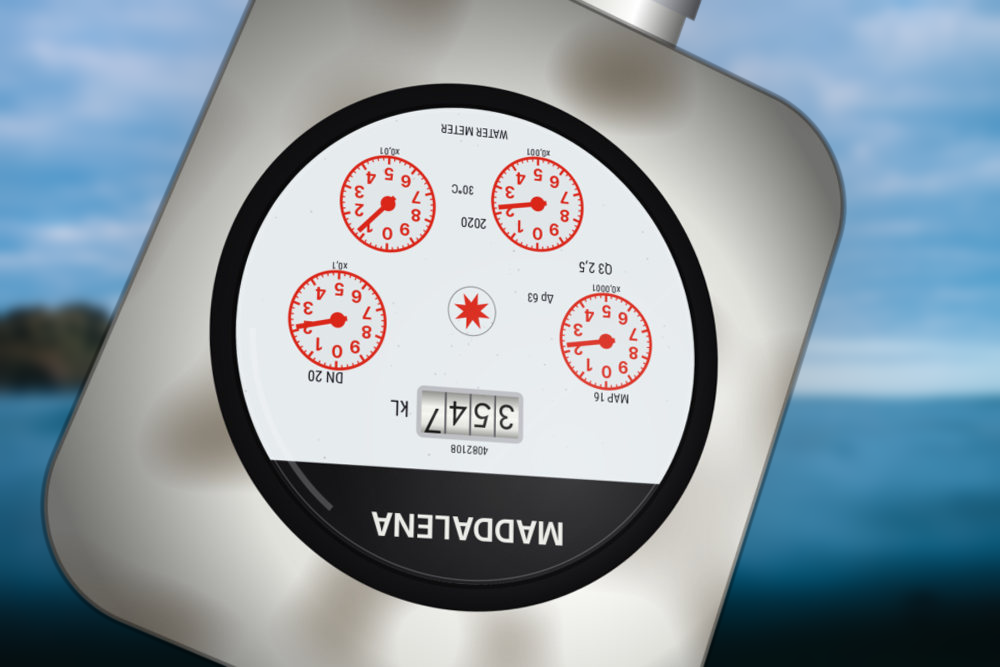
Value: 3547.2122 kL
